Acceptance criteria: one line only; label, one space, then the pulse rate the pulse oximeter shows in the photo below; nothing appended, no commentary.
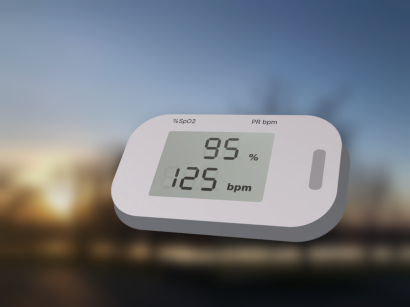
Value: 125 bpm
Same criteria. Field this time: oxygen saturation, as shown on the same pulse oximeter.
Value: 95 %
